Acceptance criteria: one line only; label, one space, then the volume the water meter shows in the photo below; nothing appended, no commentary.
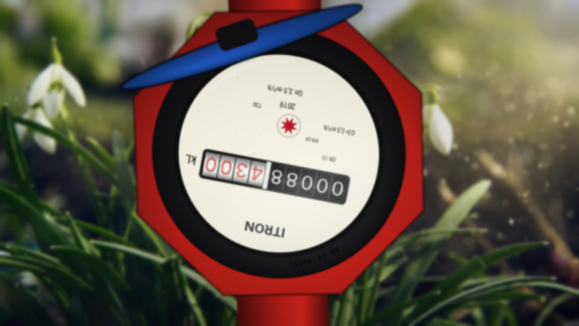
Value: 88.4300 kL
